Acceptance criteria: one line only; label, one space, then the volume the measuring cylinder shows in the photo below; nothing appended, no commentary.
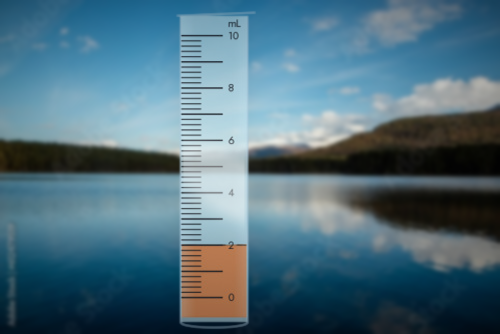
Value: 2 mL
